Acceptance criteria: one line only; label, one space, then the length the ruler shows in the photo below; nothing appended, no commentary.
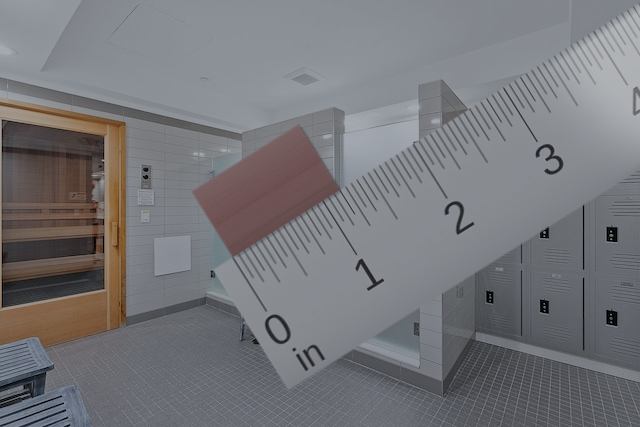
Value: 1.1875 in
